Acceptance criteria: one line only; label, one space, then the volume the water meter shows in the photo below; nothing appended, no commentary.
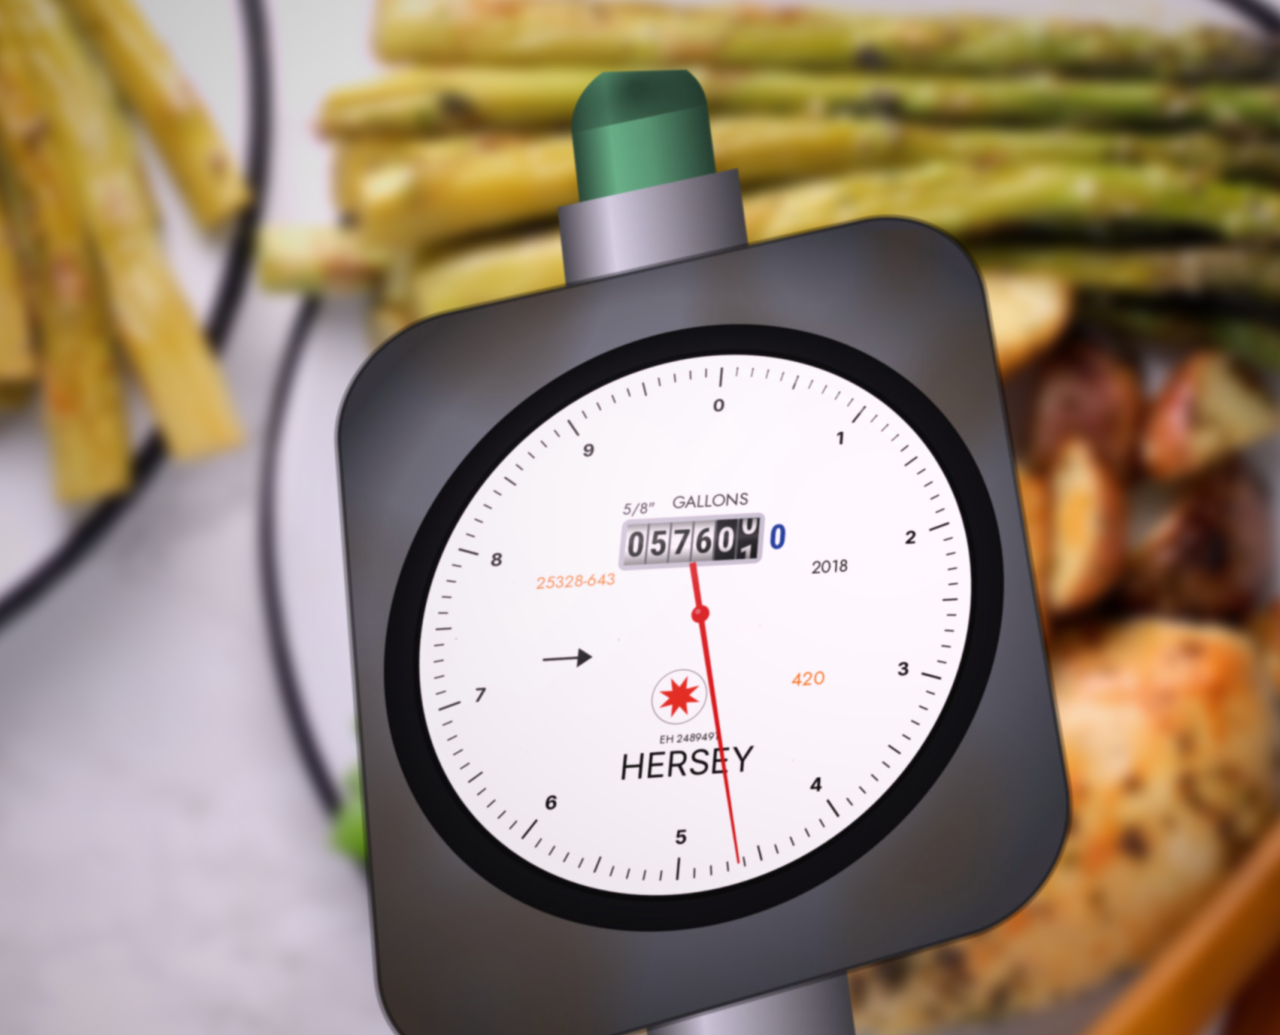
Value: 576004.6 gal
